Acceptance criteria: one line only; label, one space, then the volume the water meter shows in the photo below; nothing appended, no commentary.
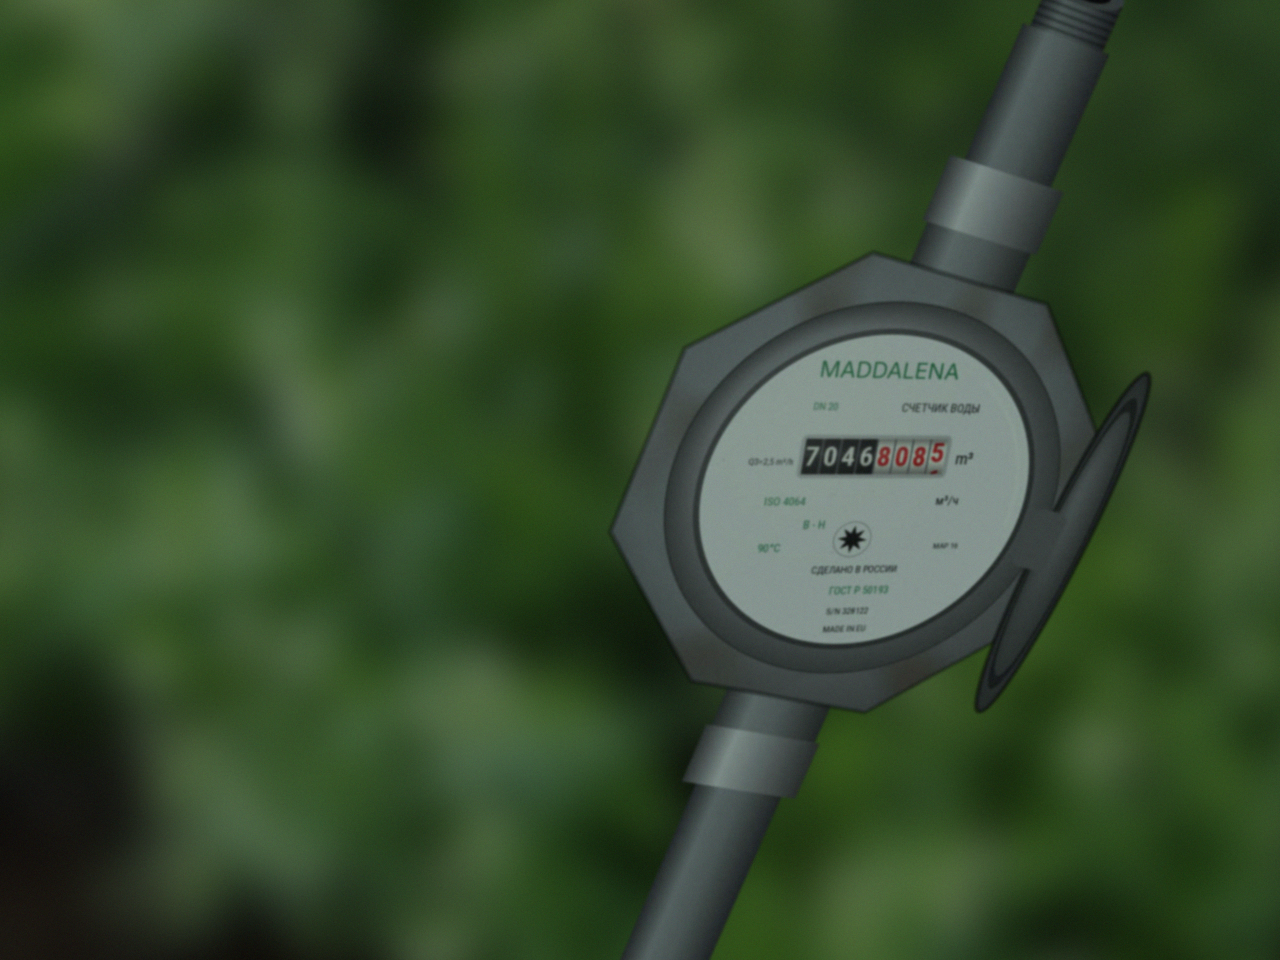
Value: 7046.8085 m³
